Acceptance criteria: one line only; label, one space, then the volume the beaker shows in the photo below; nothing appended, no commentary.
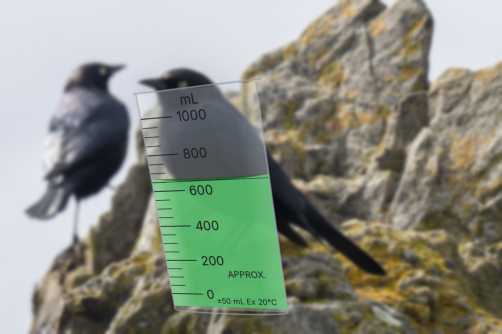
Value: 650 mL
